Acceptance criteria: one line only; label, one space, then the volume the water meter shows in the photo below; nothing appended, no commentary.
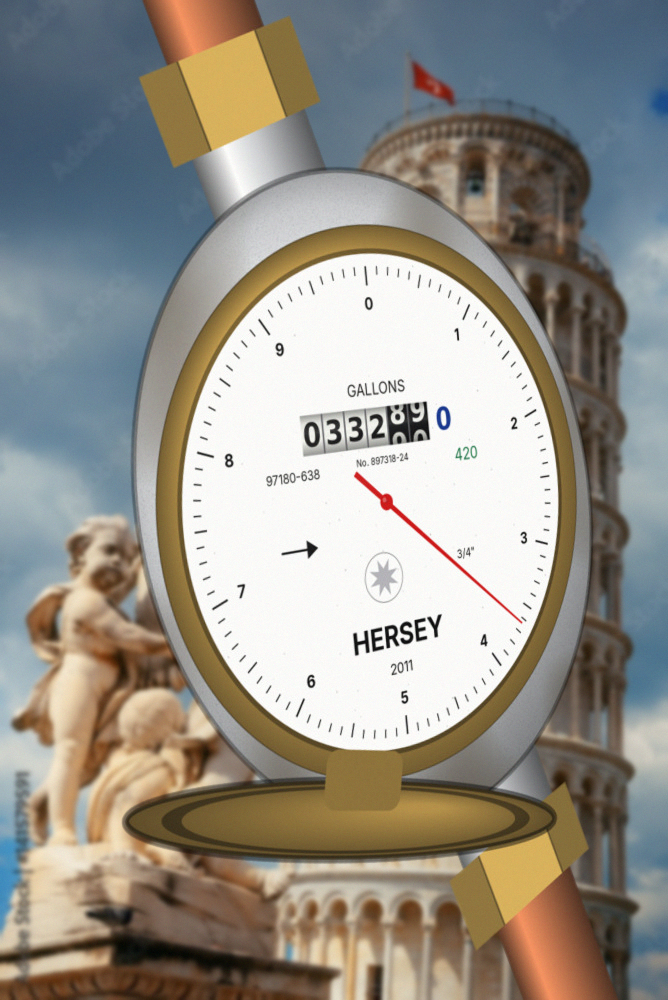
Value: 332893.6 gal
